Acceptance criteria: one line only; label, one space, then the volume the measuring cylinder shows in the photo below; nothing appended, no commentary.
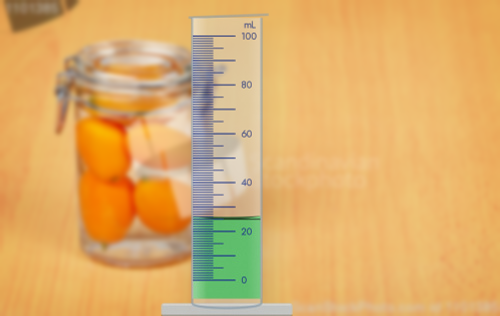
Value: 25 mL
